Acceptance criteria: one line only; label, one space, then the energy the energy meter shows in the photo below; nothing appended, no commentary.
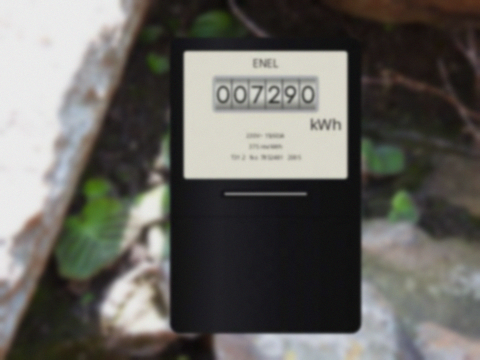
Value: 7290 kWh
